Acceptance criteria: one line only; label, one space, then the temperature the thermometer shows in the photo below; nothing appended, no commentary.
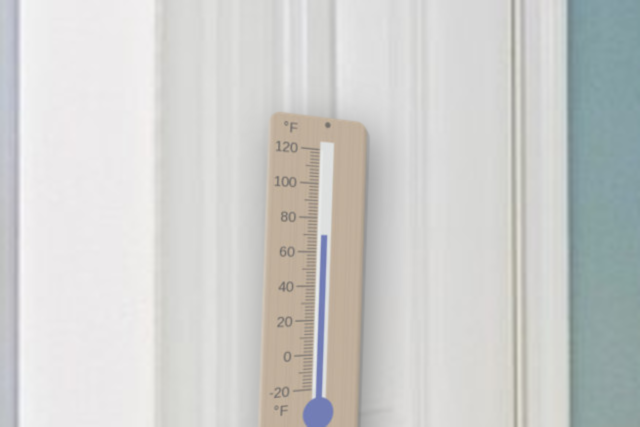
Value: 70 °F
